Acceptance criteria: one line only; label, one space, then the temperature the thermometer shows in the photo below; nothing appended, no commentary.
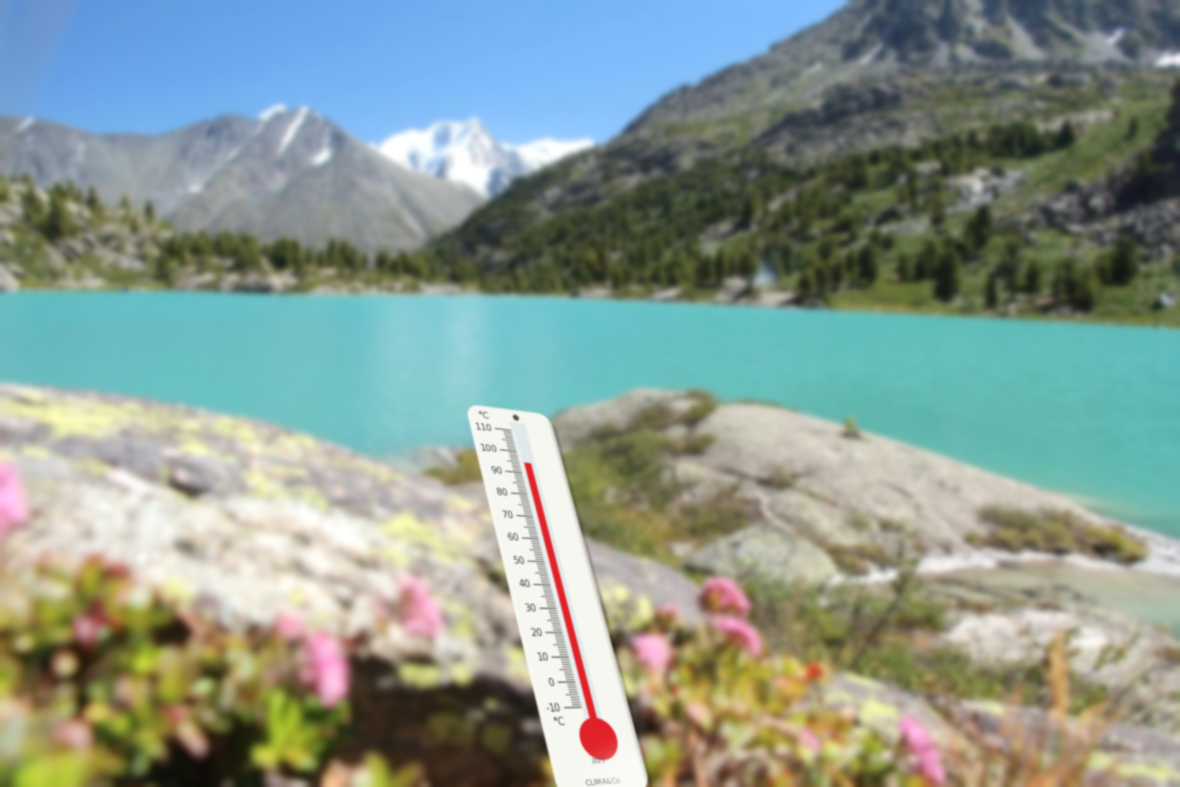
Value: 95 °C
